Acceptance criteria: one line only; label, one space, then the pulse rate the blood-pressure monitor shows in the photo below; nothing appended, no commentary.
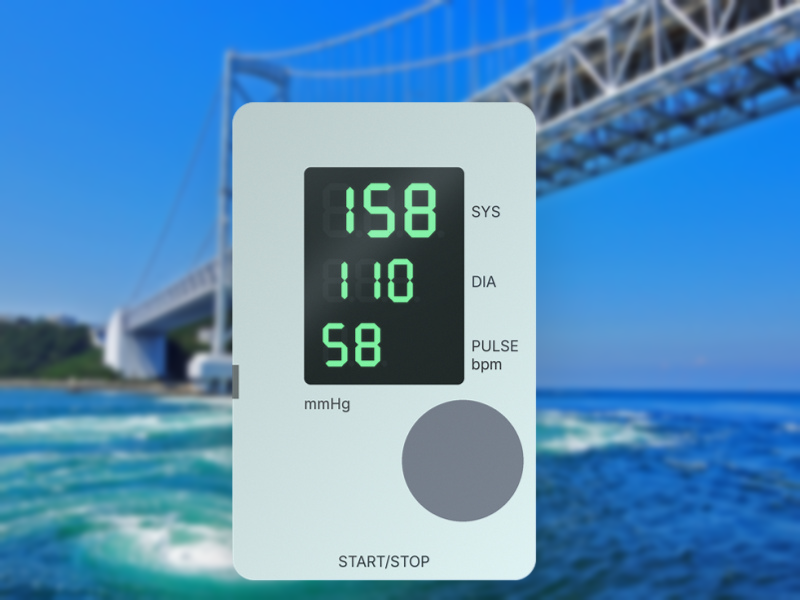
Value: 58 bpm
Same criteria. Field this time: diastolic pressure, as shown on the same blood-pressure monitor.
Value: 110 mmHg
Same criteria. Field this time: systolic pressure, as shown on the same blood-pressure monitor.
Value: 158 mmHg
